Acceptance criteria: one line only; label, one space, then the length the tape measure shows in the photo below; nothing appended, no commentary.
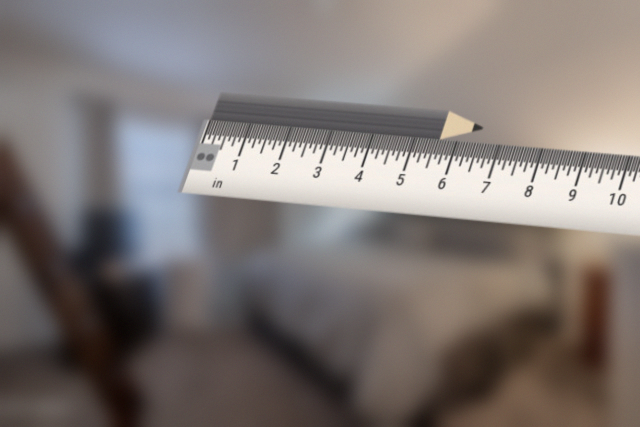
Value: 6.5 in
